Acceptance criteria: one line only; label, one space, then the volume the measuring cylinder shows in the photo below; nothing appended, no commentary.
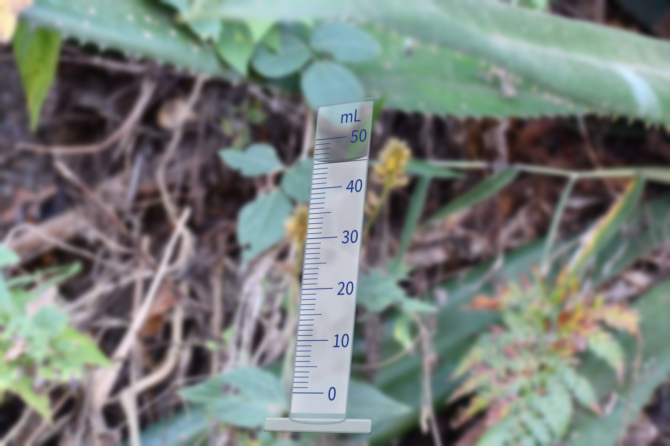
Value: 45 mL
